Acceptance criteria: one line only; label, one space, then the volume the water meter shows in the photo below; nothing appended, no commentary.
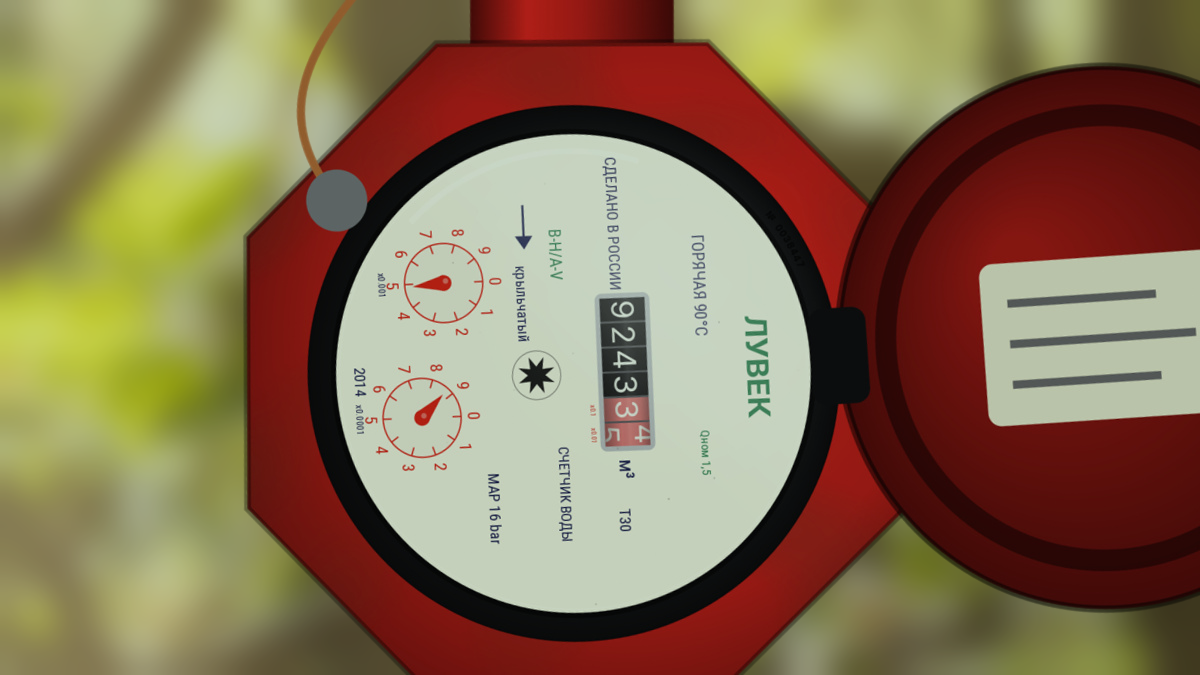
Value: 9243.3448 m³
